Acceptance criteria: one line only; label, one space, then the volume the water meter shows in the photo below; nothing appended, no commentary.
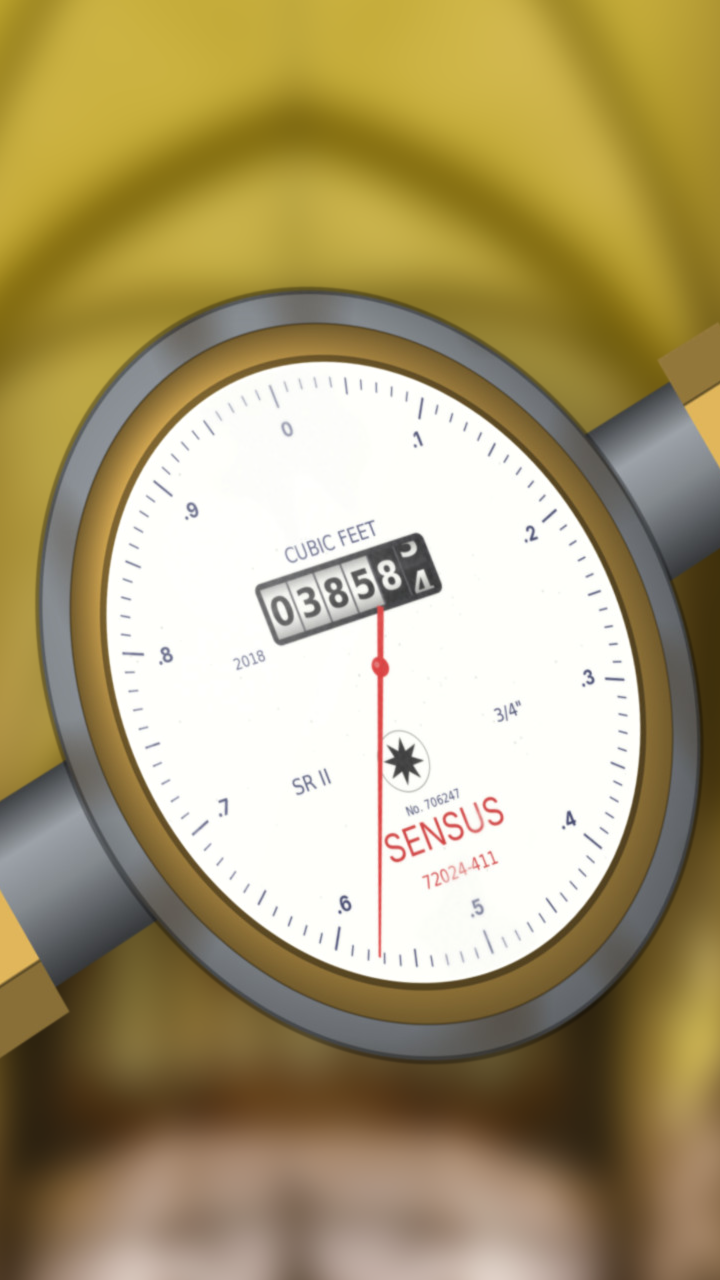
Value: 38583.57 ft³
